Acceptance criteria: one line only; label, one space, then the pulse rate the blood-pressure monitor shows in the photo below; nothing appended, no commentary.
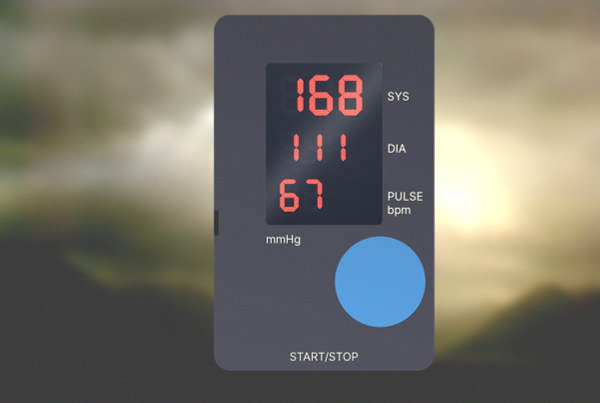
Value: 67 bpm
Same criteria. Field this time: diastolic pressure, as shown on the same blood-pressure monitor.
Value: 111 mmHg
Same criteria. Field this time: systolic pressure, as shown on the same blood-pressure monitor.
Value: 168 mmHg
